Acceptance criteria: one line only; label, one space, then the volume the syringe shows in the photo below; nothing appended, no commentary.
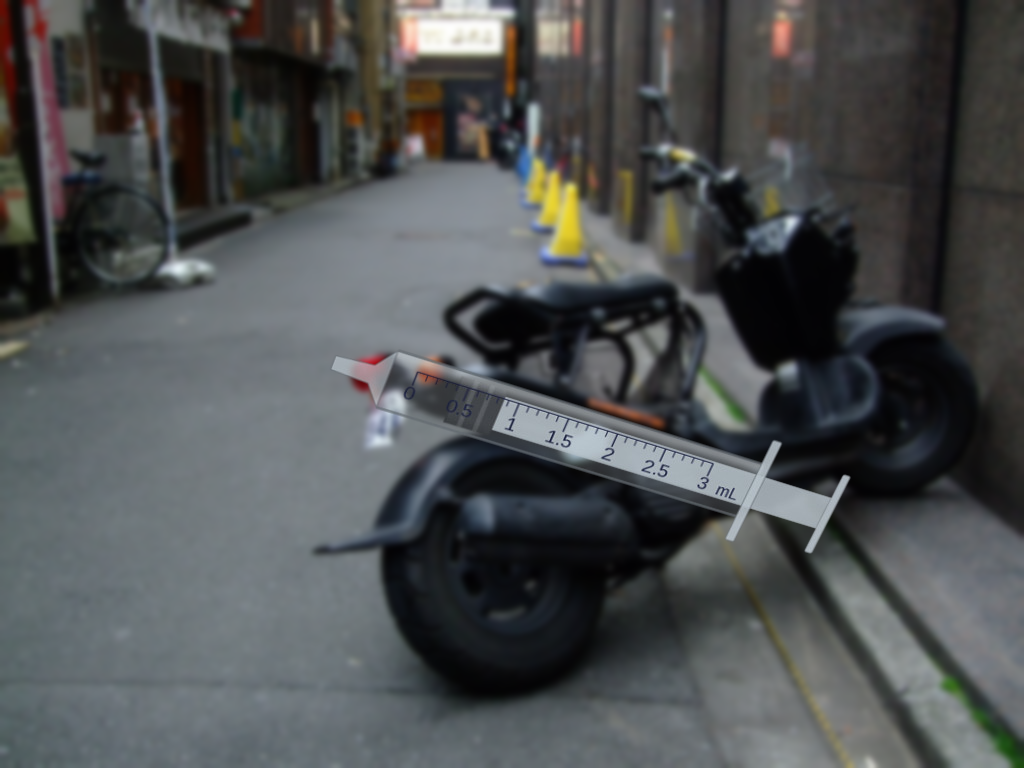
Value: 0.4 mL
